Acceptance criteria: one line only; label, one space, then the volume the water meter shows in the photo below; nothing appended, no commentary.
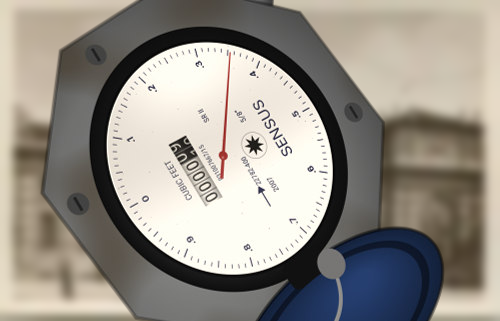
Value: 9.35 ft³
